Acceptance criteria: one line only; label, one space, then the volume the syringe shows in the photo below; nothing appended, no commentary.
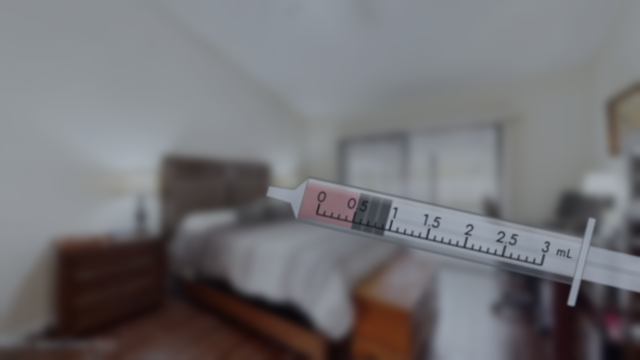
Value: 0.5 mL
